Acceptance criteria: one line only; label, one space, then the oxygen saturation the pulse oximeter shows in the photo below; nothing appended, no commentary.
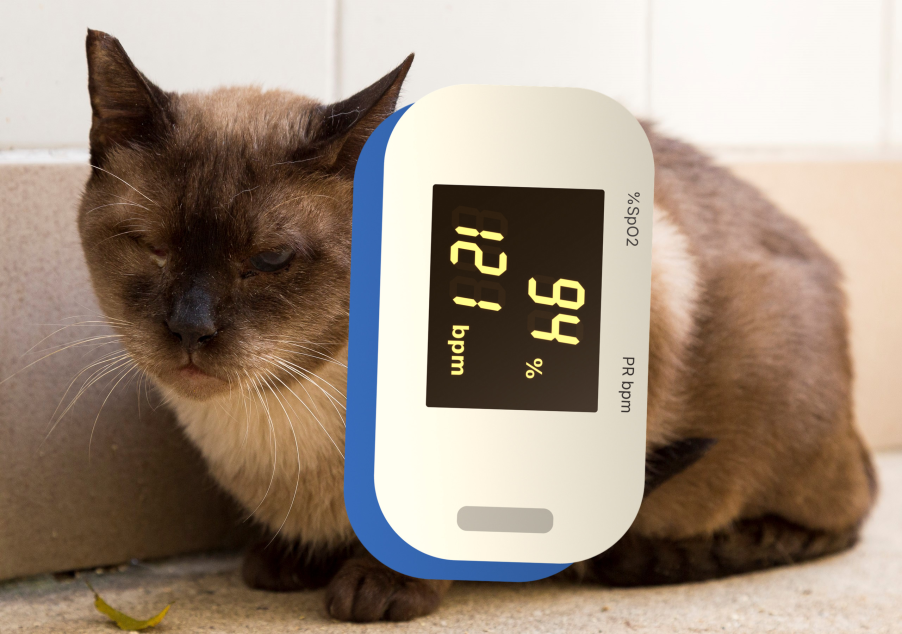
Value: 94 %
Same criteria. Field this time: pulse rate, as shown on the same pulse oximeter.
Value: 121 bpm
